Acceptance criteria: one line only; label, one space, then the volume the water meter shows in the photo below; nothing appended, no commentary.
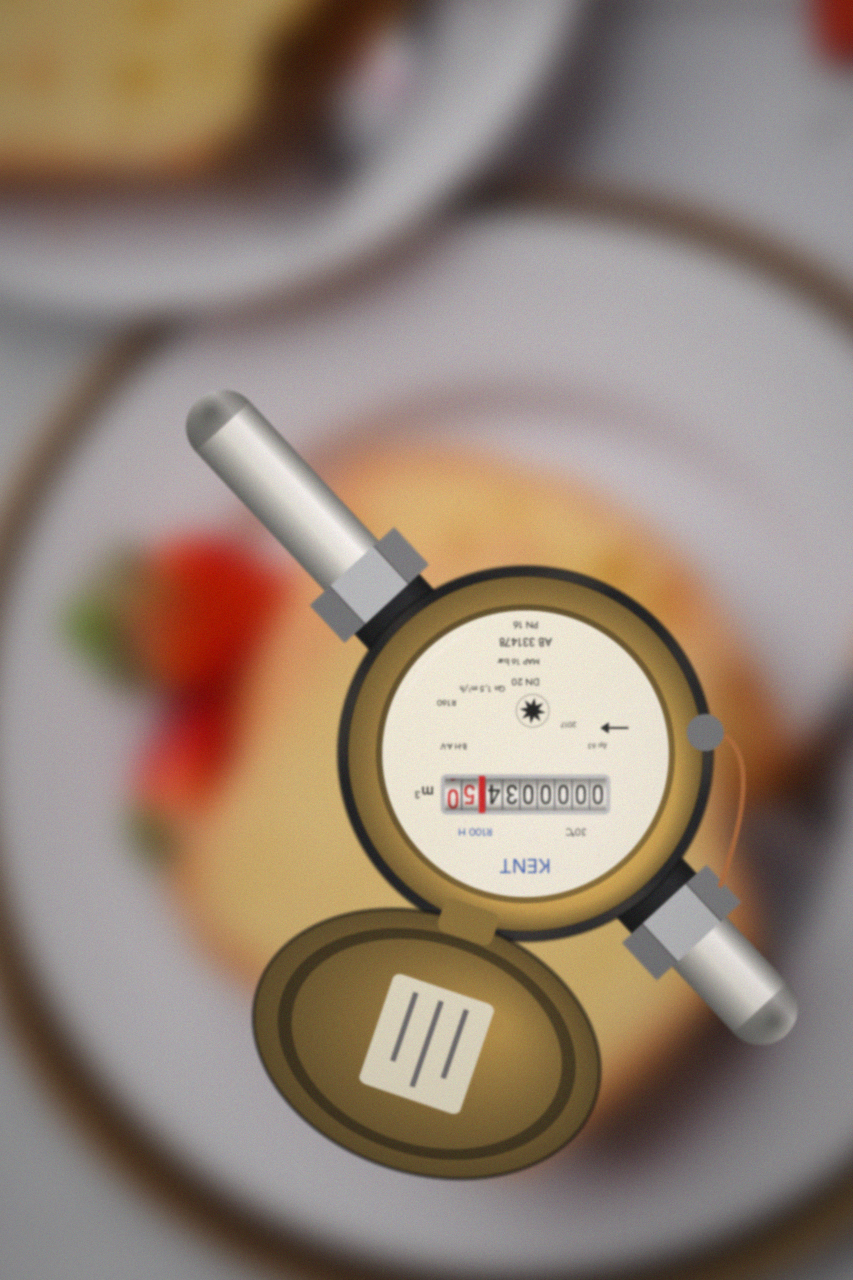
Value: 34.50 m³
